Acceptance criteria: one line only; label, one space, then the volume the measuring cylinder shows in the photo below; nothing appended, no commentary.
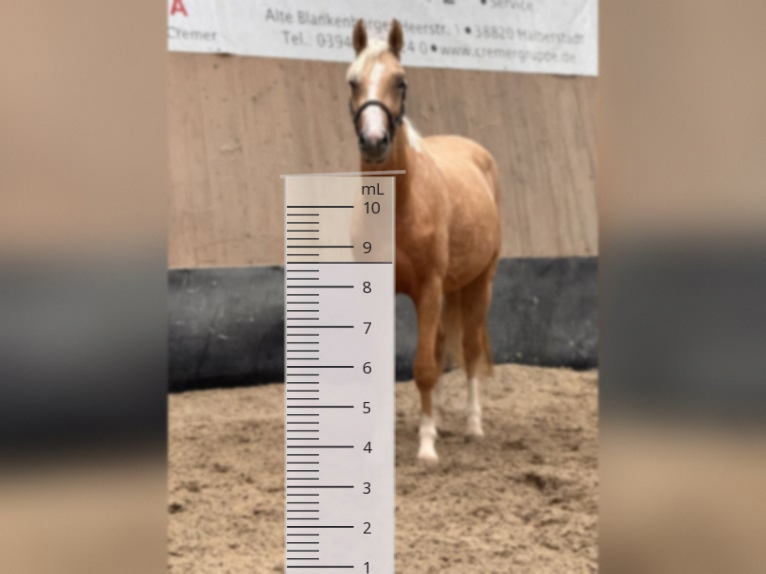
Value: 8.6 mL
